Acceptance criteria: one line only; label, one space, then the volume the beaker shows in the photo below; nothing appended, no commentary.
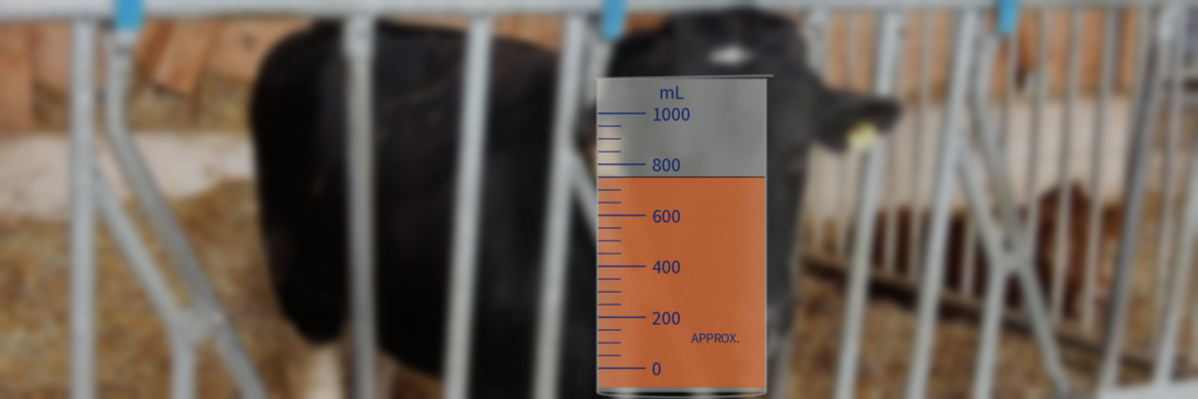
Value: 750 mL
